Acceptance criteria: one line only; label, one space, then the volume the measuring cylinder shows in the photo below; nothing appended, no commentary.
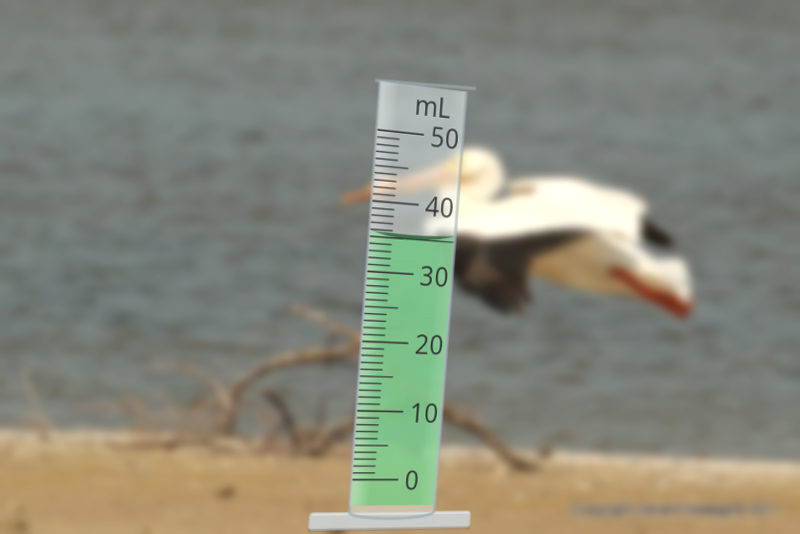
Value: 35 mL
